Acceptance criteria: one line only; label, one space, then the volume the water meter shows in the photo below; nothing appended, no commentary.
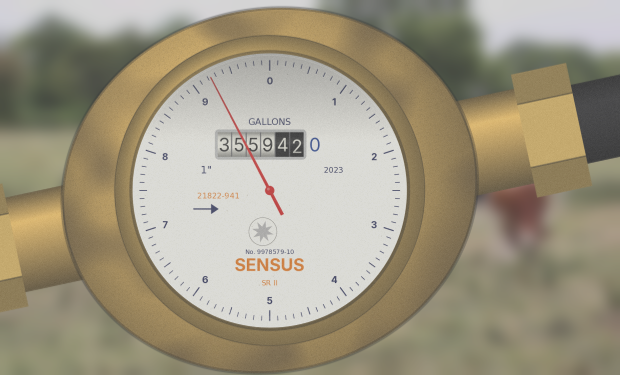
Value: 3559419.2 gal
